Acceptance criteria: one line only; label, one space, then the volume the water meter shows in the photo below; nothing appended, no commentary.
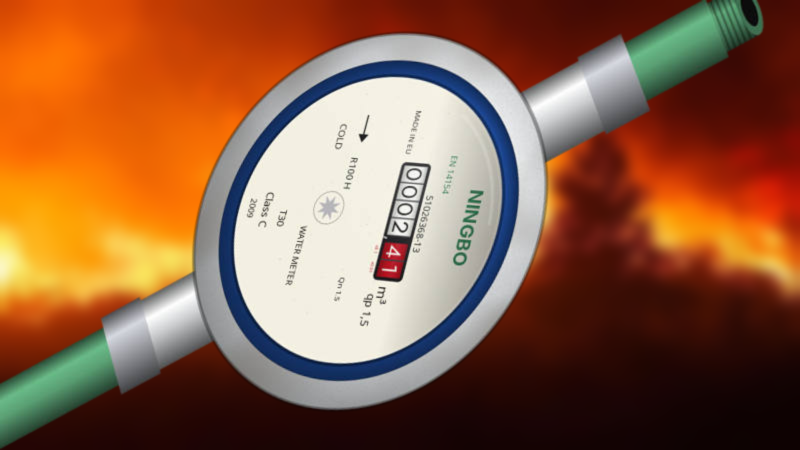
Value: 2.41 m³
